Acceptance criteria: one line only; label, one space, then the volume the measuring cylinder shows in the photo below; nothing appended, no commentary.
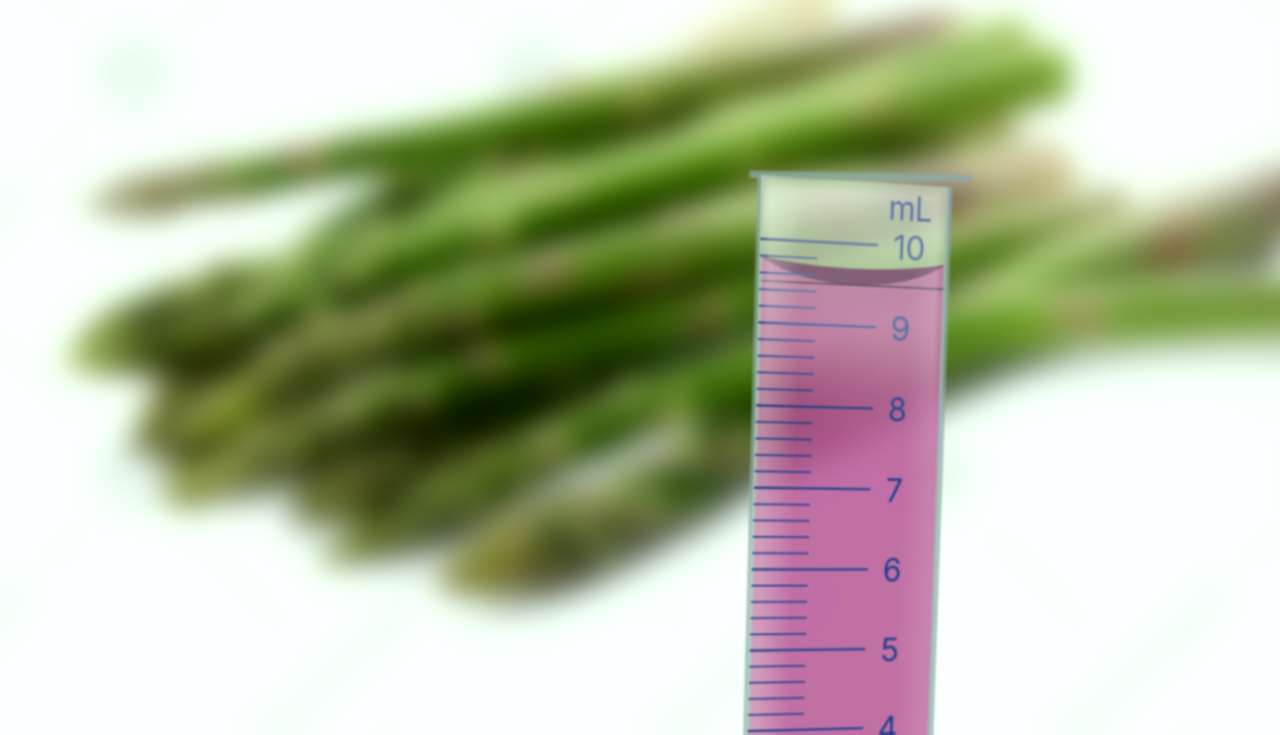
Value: 9.5 mL
